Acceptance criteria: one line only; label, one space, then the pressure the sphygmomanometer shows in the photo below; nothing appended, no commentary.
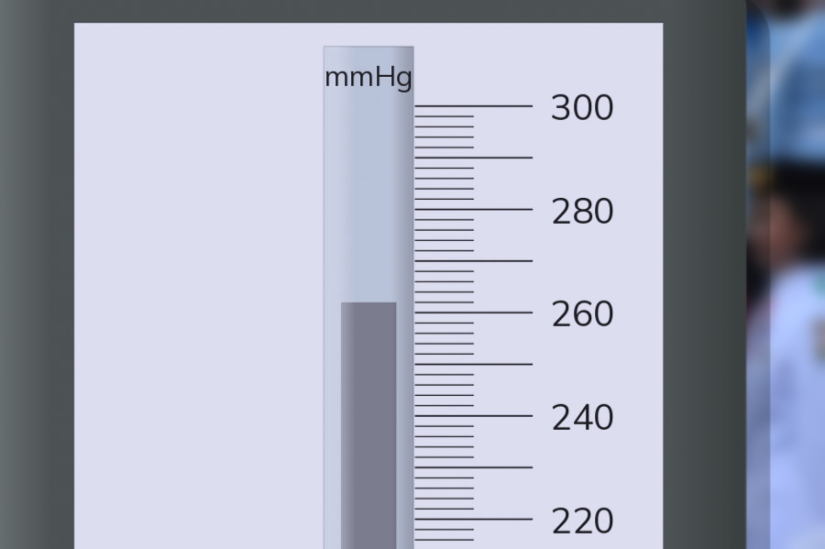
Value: 262 mmHg
